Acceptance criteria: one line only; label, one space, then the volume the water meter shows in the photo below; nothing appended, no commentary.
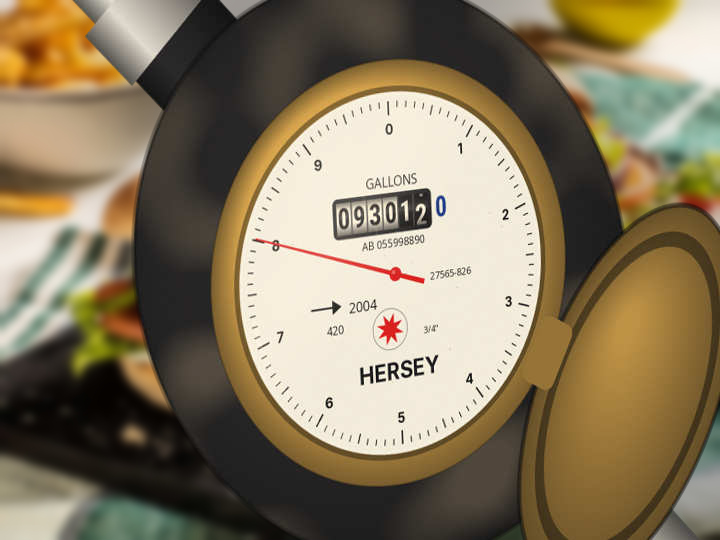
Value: 930118.0 gal
